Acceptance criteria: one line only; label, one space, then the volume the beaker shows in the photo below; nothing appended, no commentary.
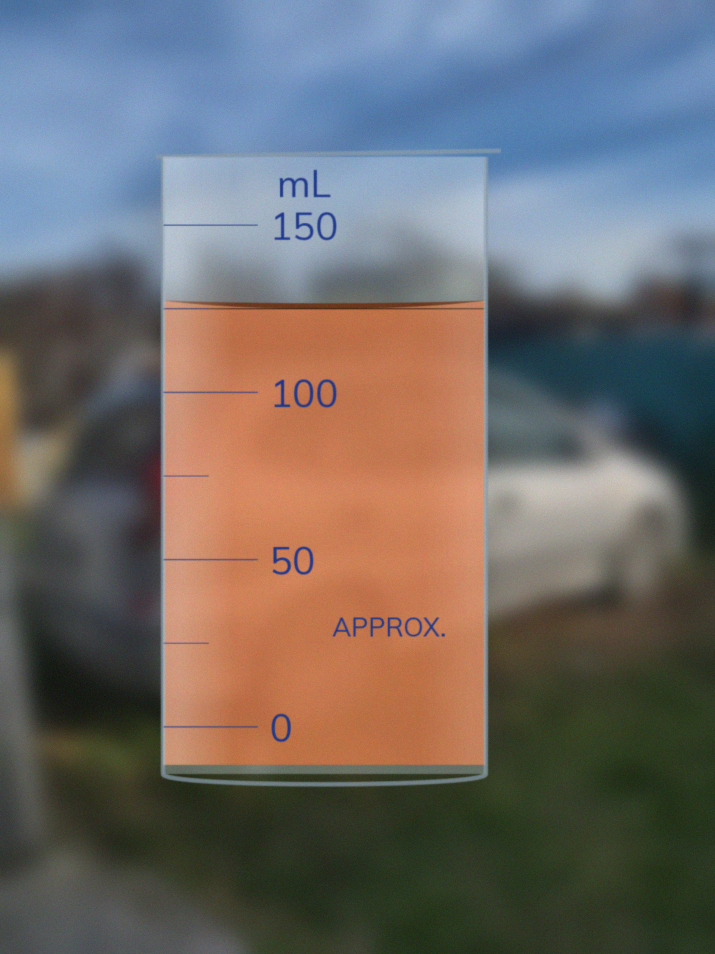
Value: 125 mL
